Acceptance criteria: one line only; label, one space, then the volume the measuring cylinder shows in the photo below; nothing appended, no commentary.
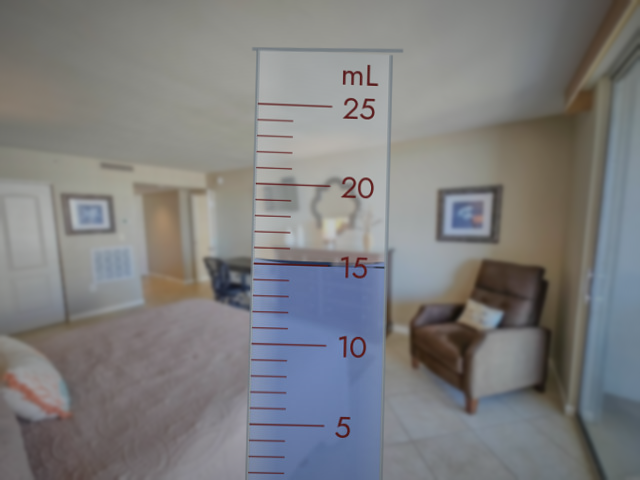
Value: 15 mL
